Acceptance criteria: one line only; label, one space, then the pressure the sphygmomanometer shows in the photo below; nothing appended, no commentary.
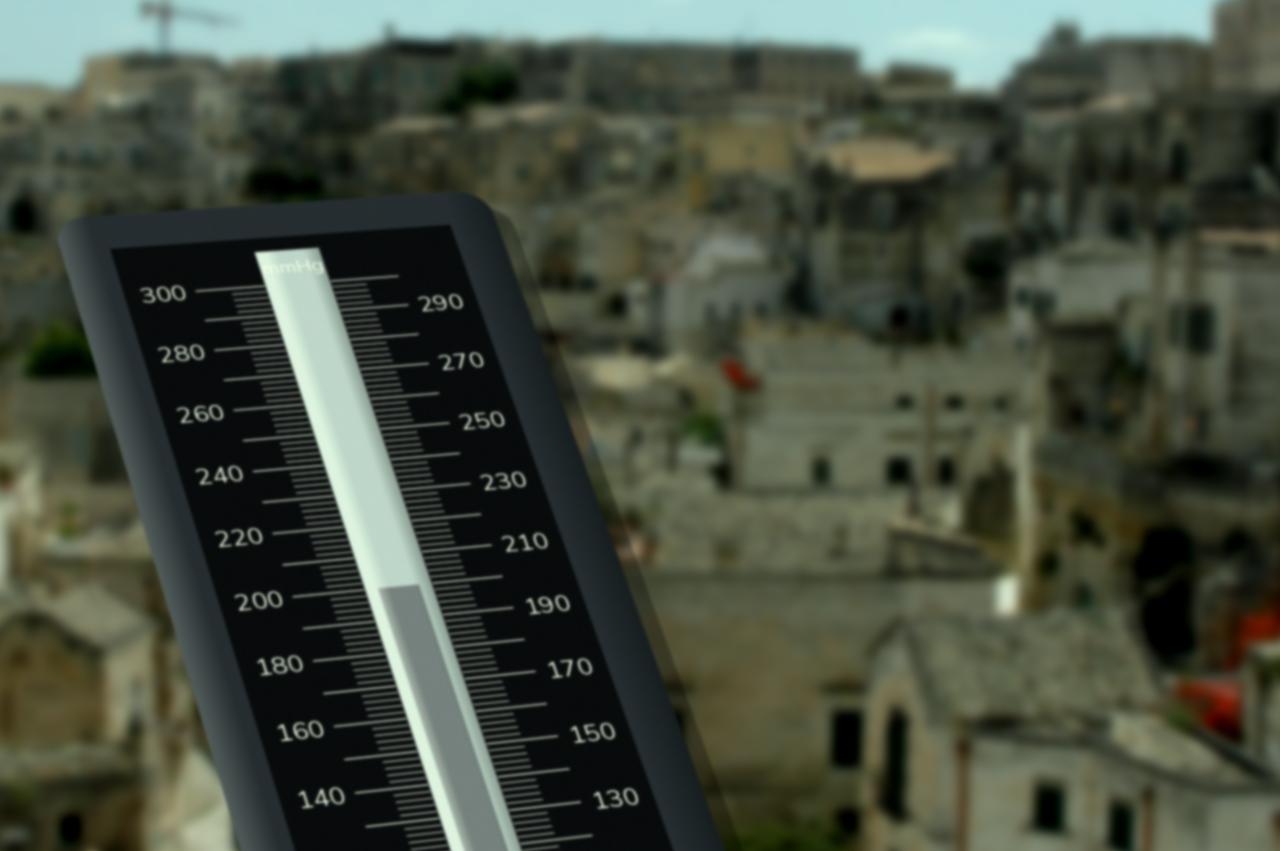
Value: 200 mmHg
